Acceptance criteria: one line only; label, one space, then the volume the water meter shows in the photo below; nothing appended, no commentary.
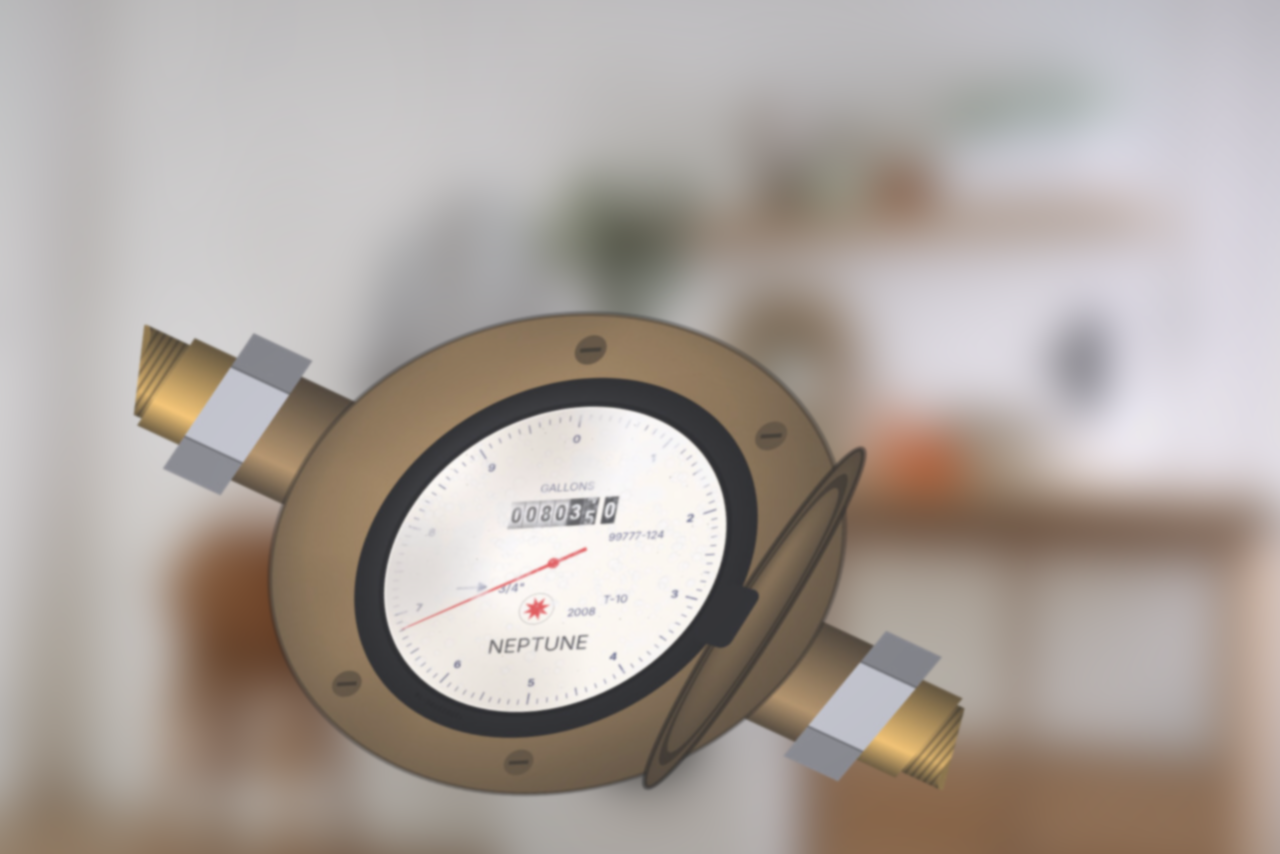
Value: 80346.8 gal
